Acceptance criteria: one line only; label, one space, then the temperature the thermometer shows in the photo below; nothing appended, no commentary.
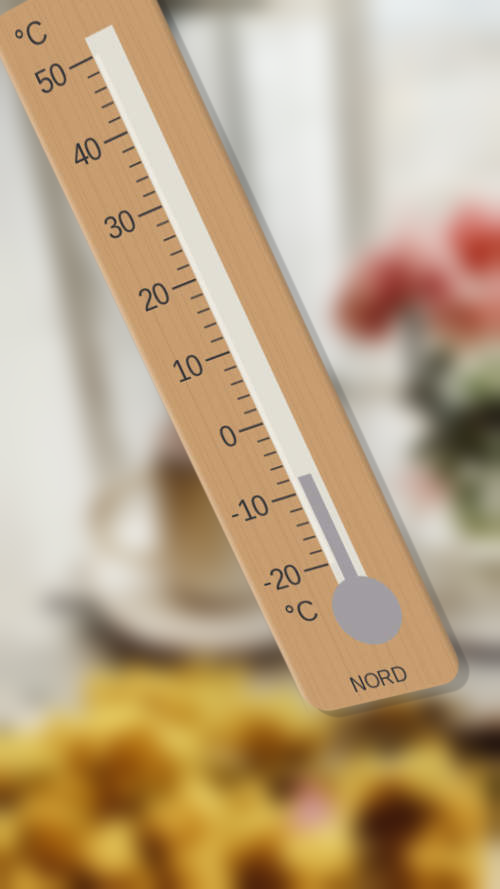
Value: -8 °C
